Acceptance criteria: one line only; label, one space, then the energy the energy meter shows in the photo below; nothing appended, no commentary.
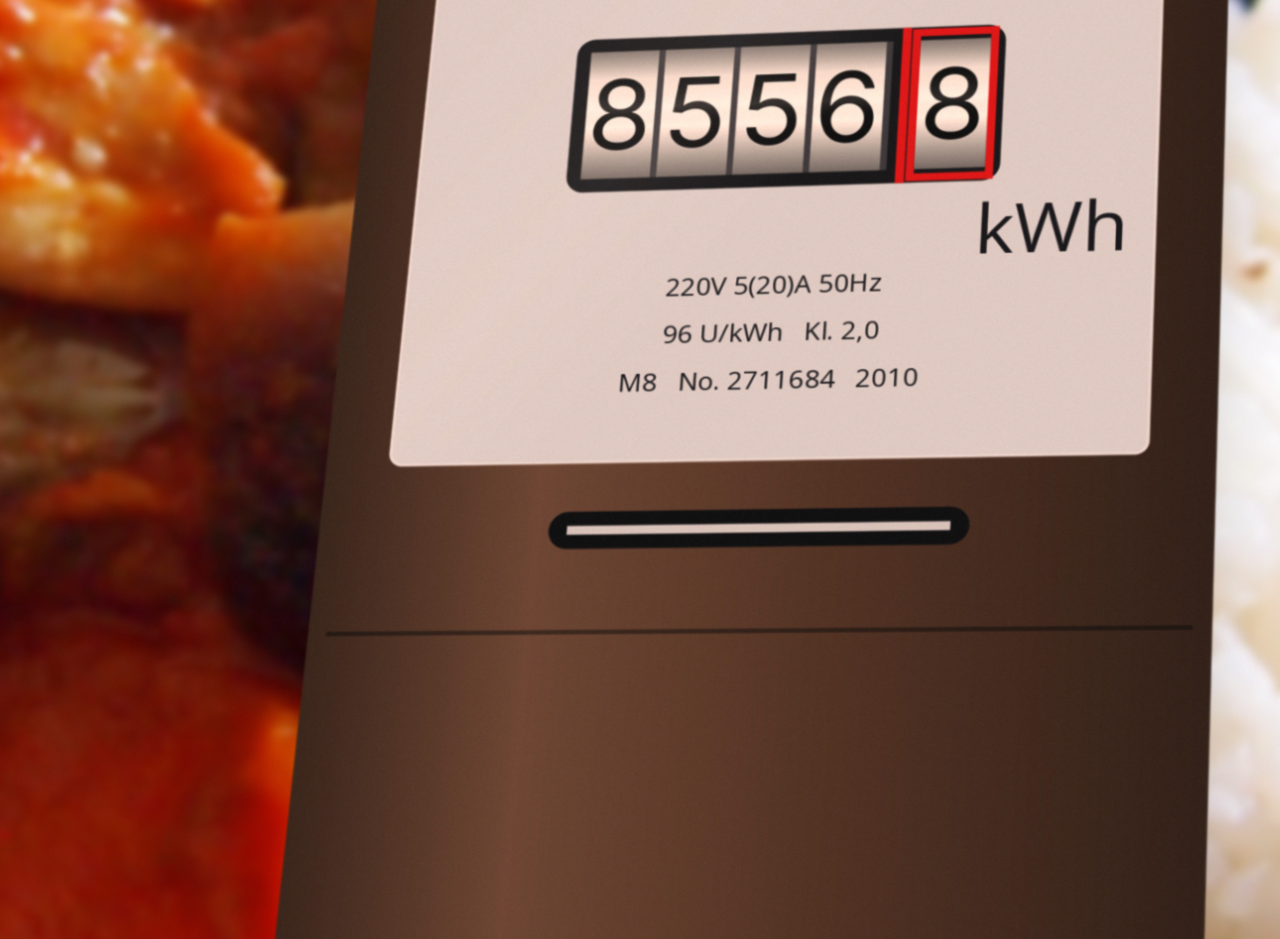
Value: 8556.8 kWh
